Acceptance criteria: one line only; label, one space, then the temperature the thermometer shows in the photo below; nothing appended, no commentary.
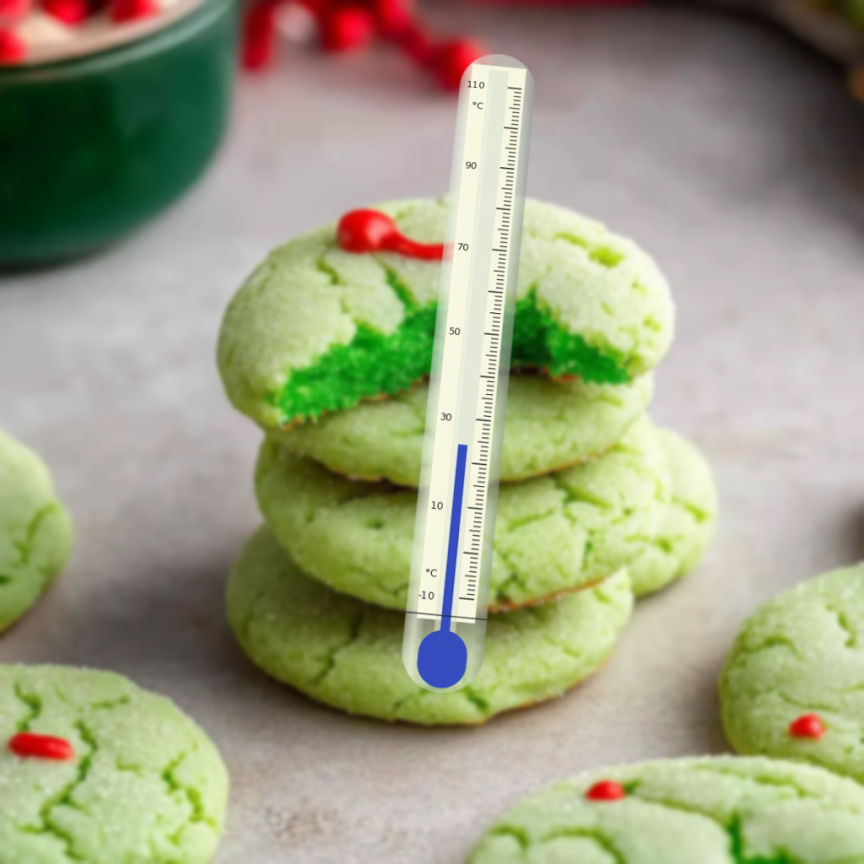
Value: 24 °C
